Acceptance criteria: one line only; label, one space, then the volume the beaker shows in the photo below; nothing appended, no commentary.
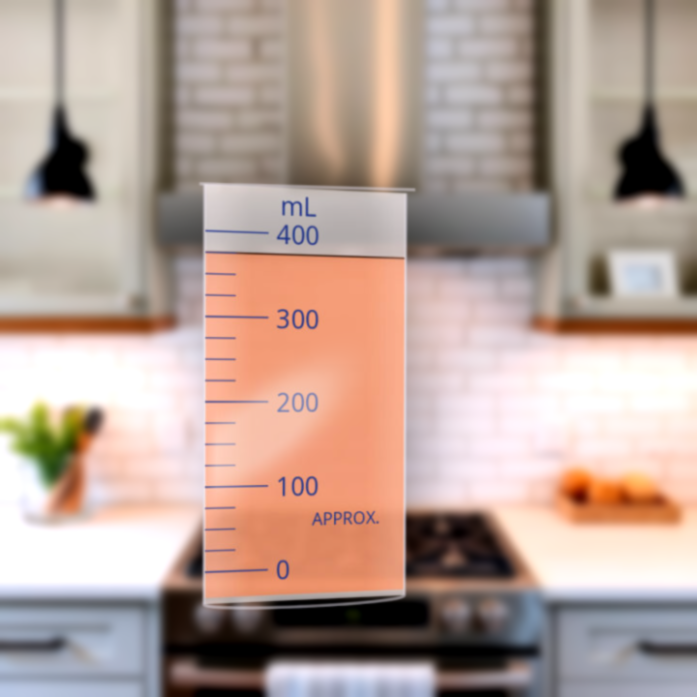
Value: 375 mL
